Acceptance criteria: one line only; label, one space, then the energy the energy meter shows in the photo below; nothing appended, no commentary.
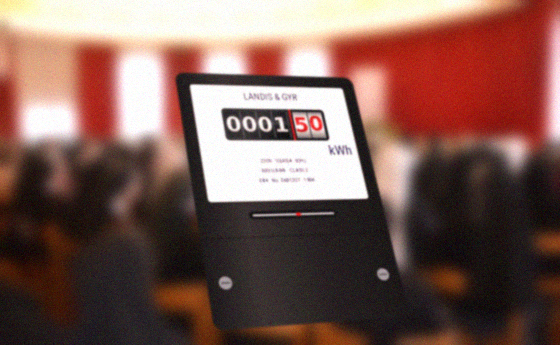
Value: 1.50 kWh
